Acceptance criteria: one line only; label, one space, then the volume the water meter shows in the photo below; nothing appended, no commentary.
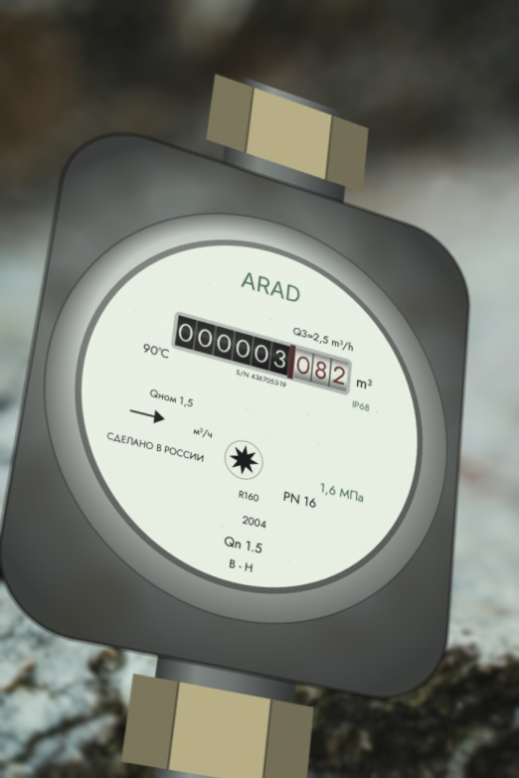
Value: 3.082 m³
